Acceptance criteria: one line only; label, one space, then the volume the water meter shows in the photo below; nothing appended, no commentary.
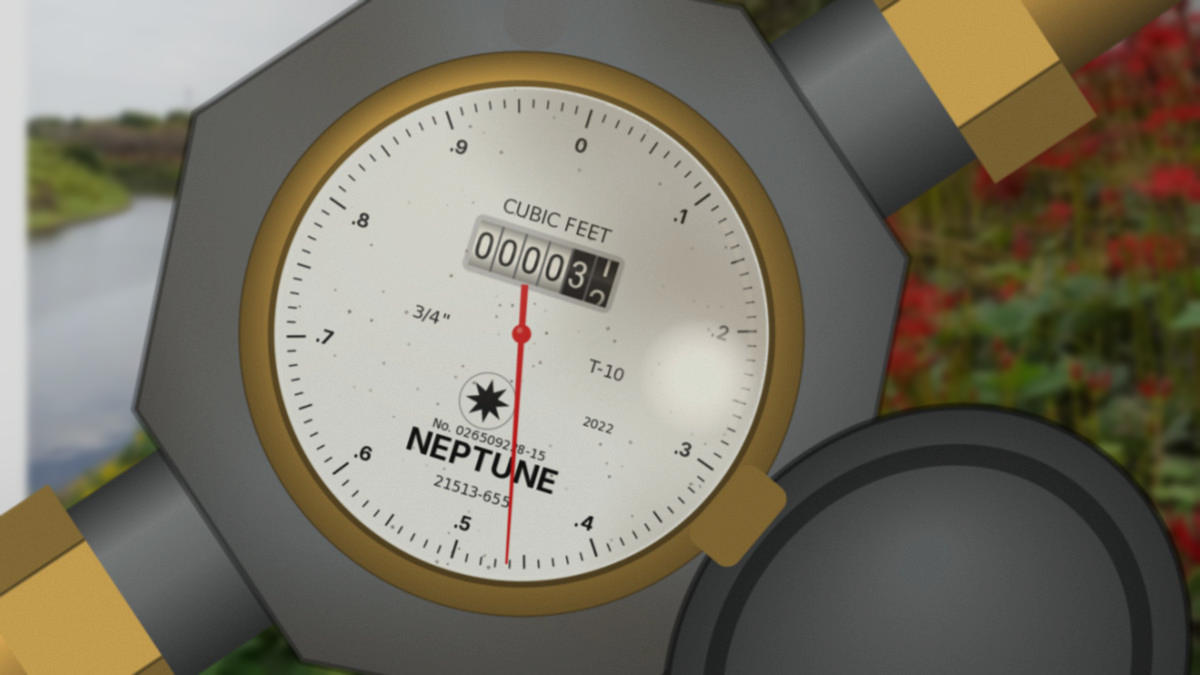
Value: 31.46 ft³
